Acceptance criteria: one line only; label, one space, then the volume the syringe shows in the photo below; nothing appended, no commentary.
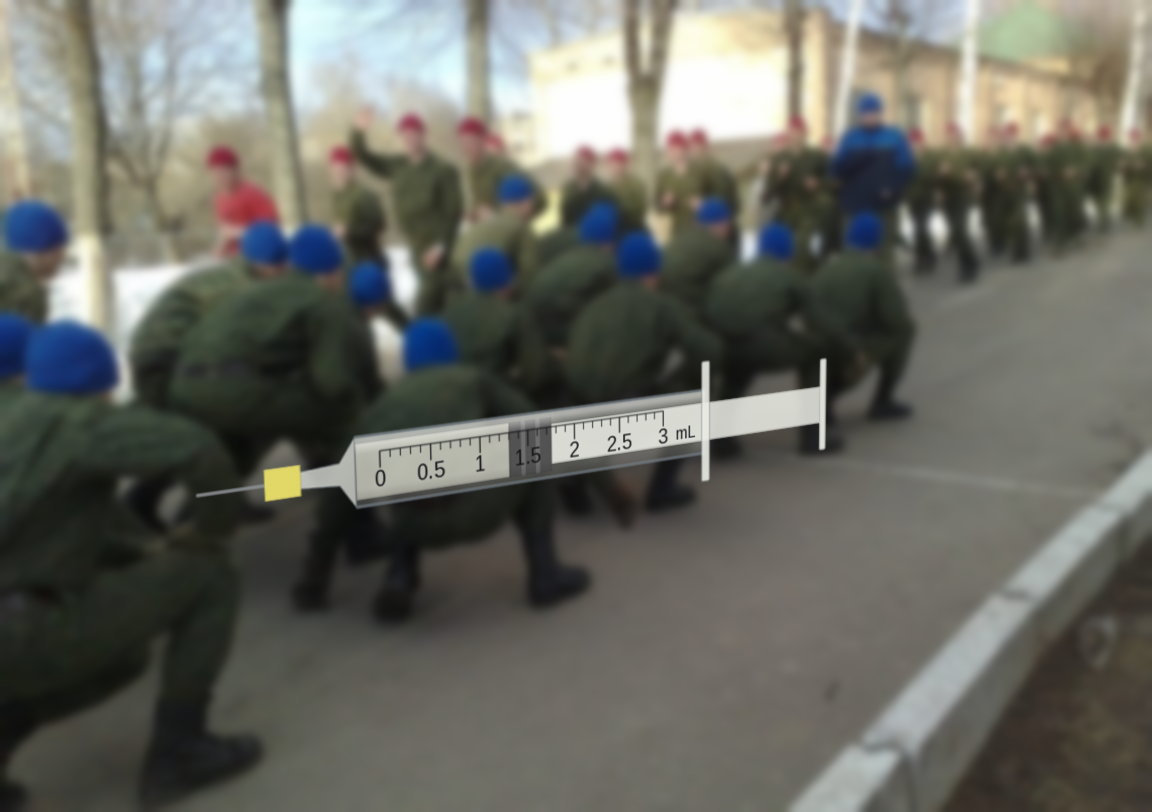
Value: 1.3 mL
